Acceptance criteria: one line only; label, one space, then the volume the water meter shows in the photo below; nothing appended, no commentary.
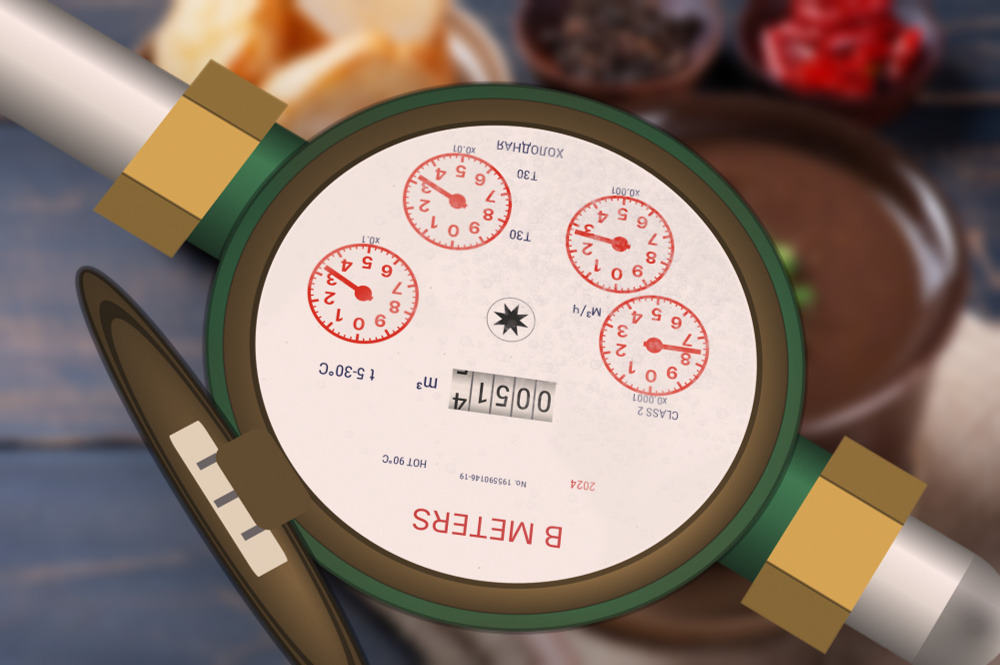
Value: 514.3327 m³
